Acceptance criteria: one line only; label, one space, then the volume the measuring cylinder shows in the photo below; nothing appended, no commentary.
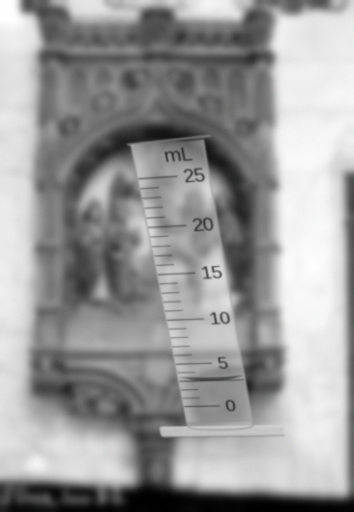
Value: 3 mL
